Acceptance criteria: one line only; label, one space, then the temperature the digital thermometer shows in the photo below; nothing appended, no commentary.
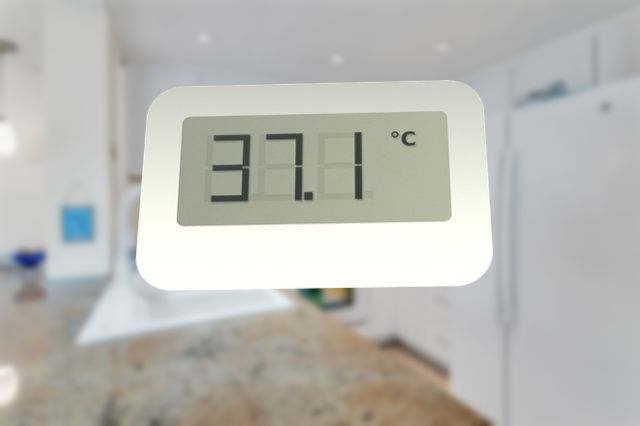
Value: 37.1 °C
